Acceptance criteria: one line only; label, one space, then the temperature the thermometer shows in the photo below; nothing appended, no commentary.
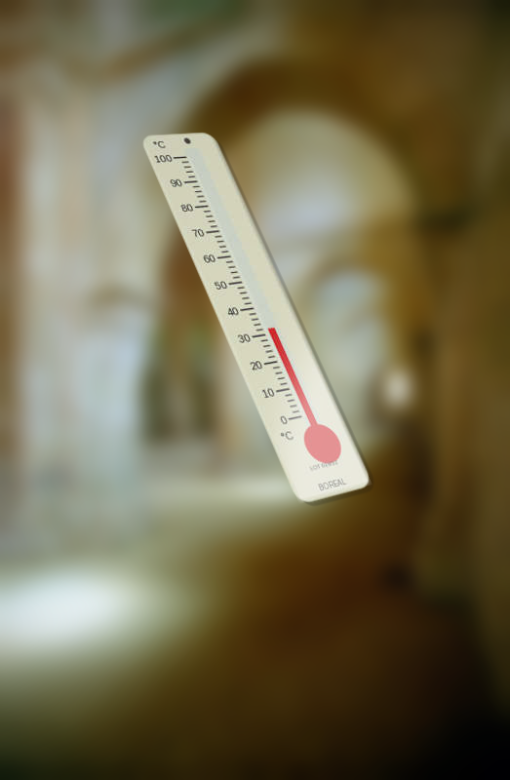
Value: 32 °C
